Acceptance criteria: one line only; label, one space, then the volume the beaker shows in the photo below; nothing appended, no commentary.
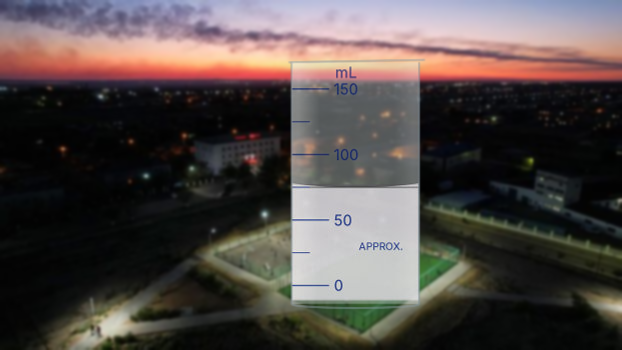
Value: 75 mL
